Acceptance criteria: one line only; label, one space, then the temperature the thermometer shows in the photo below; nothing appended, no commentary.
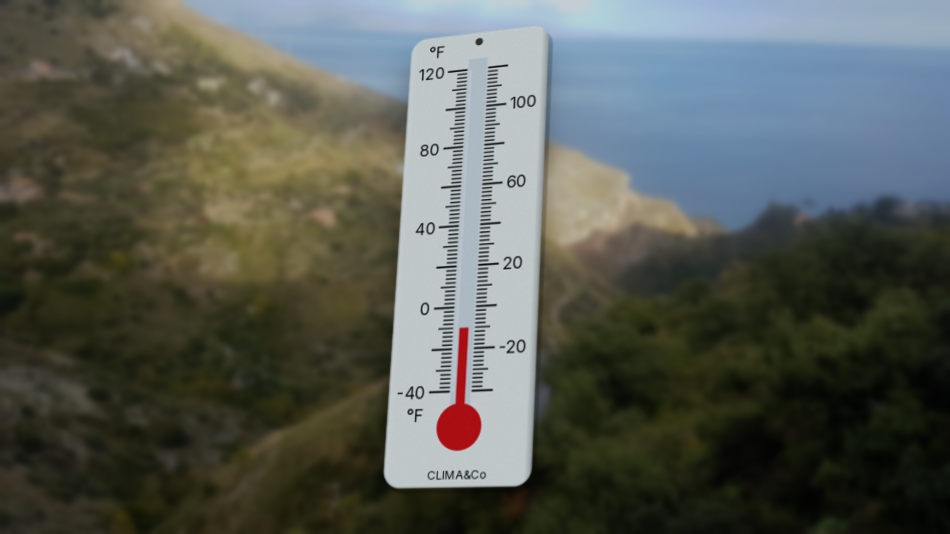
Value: -10 °F
